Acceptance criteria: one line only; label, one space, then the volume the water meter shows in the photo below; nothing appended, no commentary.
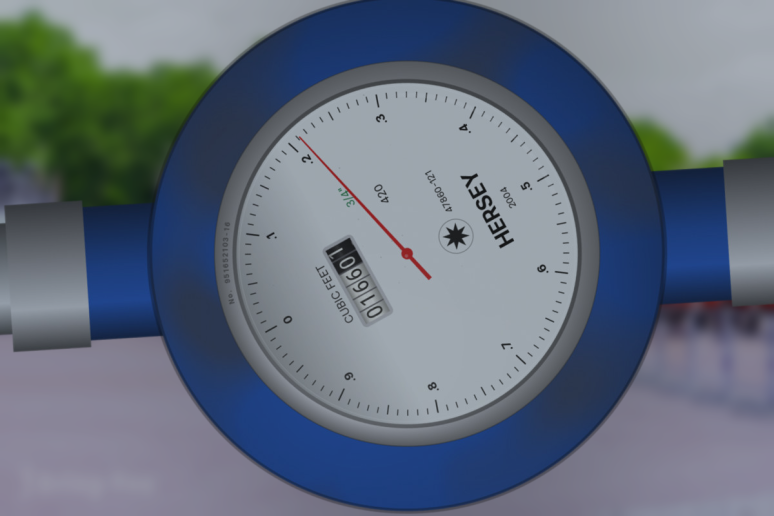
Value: 16601.21 ft³
